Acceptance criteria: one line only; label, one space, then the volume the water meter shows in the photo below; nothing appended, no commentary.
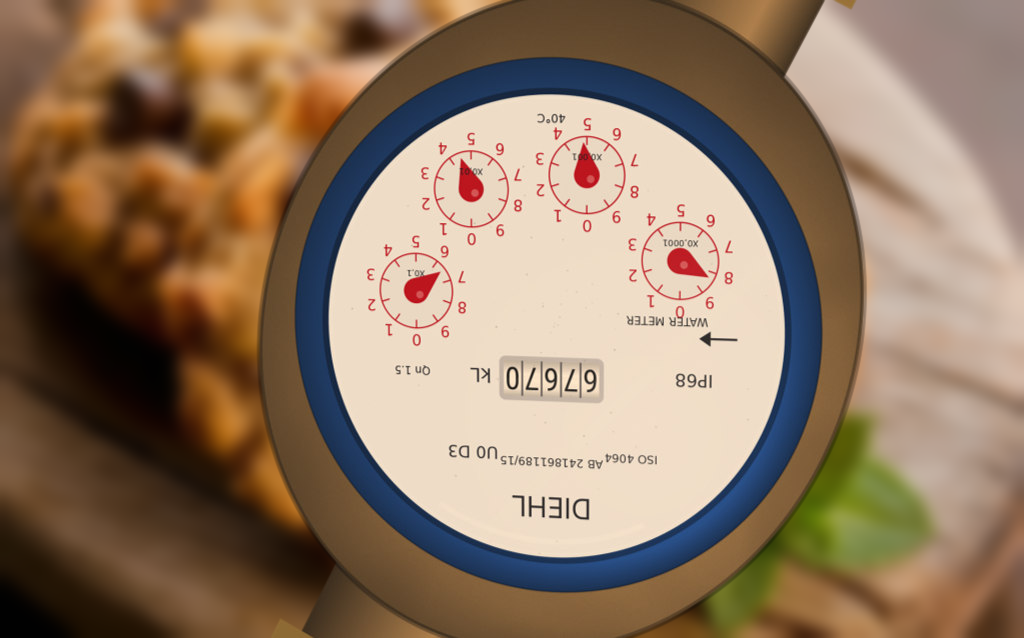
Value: 67670.6448 kL
